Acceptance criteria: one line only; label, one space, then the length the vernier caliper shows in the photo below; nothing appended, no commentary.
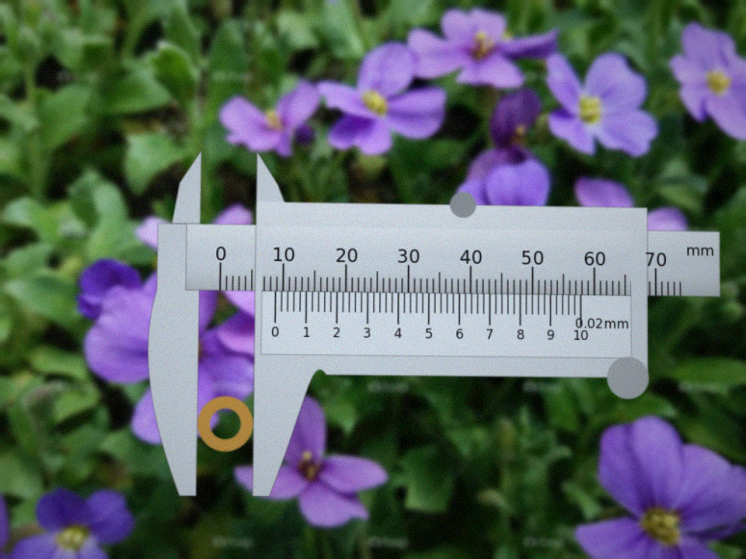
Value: 8.8 mm
